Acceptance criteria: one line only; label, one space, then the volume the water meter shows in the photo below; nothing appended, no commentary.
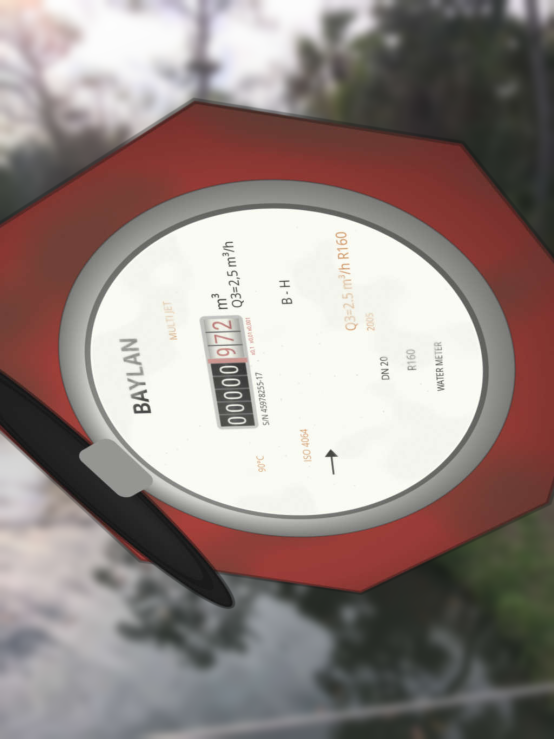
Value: 0.972 m³
